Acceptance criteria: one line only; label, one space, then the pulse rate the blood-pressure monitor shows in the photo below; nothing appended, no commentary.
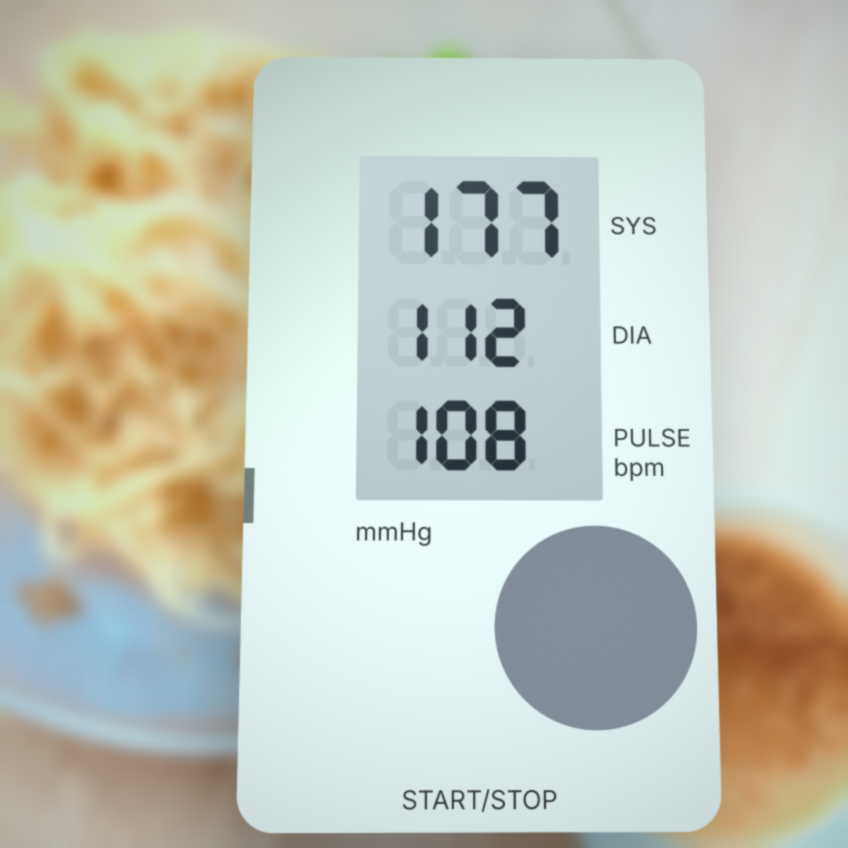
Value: 108 bpm
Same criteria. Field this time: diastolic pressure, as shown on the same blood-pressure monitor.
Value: 112 mmHg
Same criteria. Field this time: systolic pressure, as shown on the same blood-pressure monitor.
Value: 177 mmHg
